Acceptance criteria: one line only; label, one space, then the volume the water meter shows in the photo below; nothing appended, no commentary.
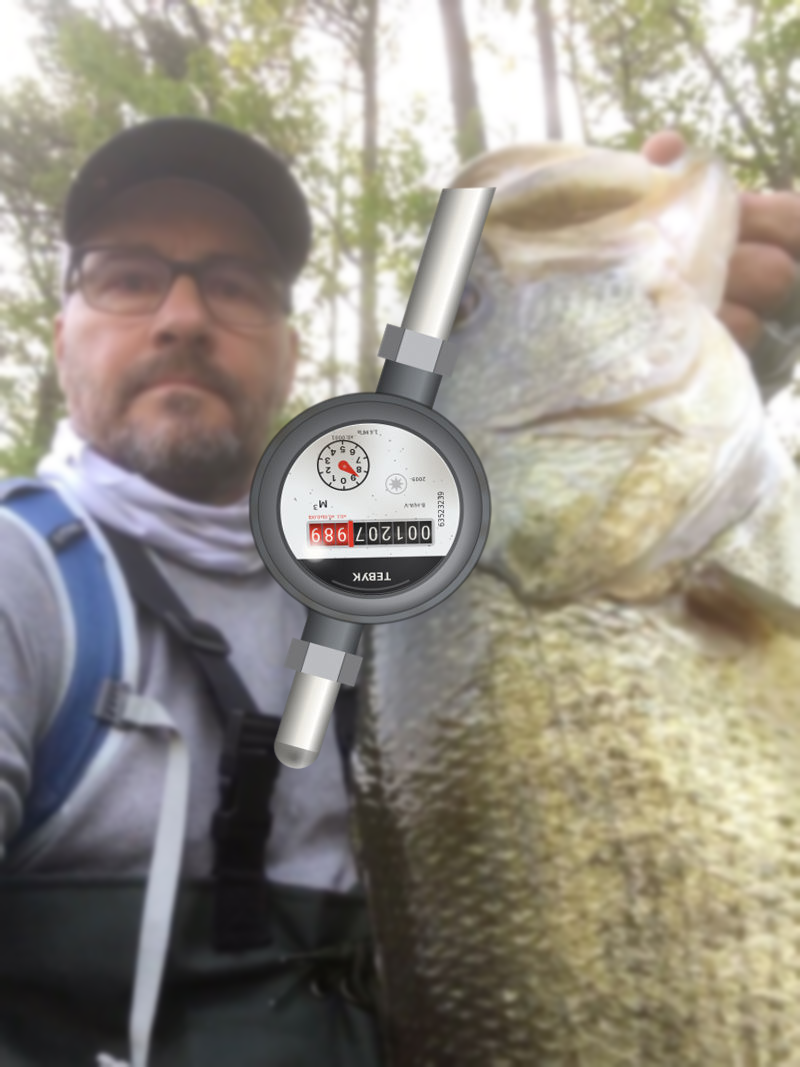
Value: 1207.9898 m³
